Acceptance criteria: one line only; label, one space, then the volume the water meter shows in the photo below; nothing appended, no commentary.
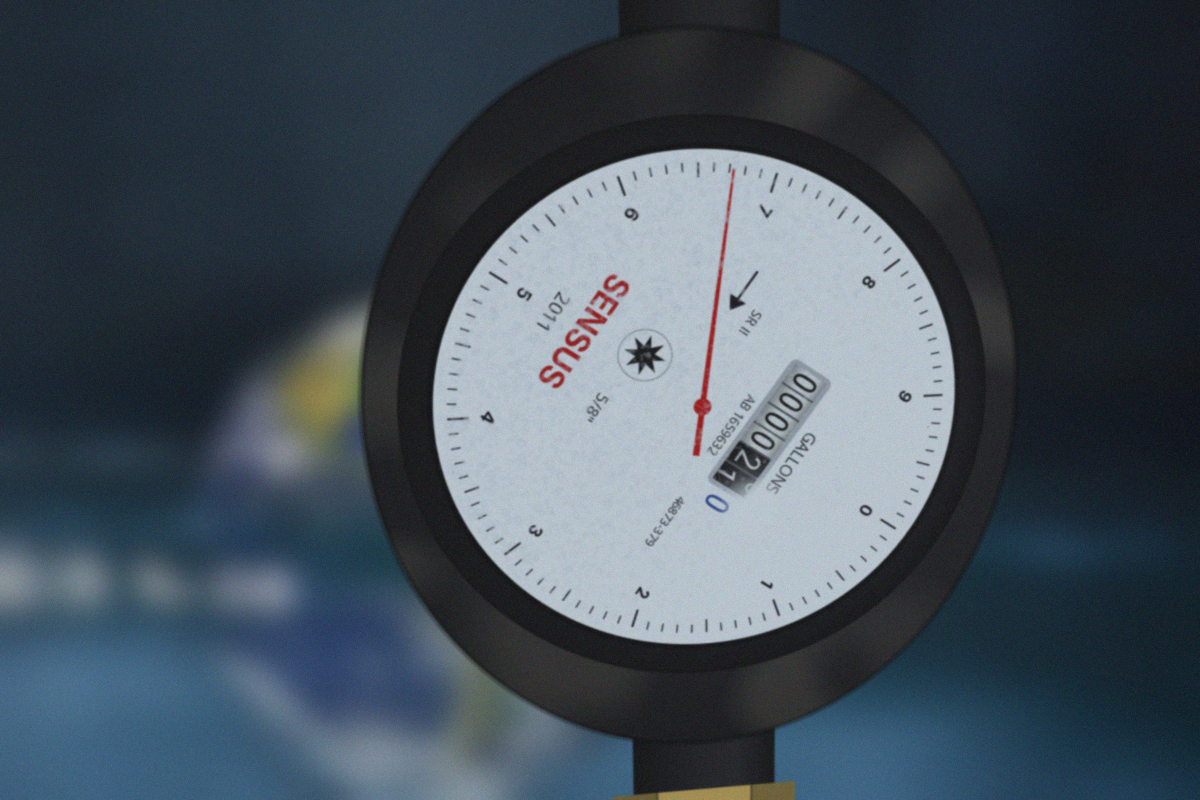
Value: 206.7 gal
